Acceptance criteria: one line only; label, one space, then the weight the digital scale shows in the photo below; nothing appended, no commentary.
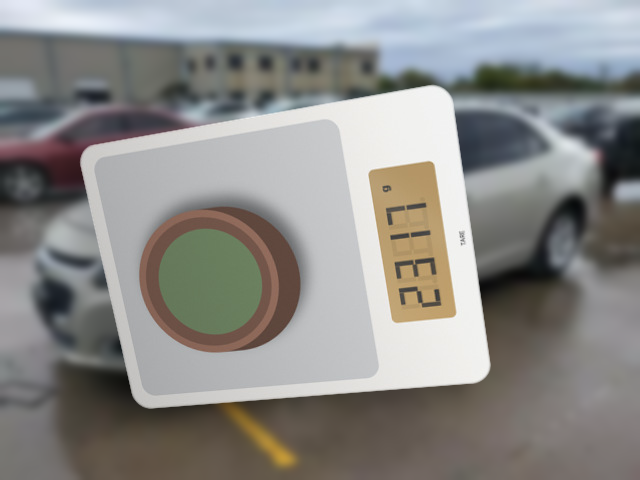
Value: 2317 g
